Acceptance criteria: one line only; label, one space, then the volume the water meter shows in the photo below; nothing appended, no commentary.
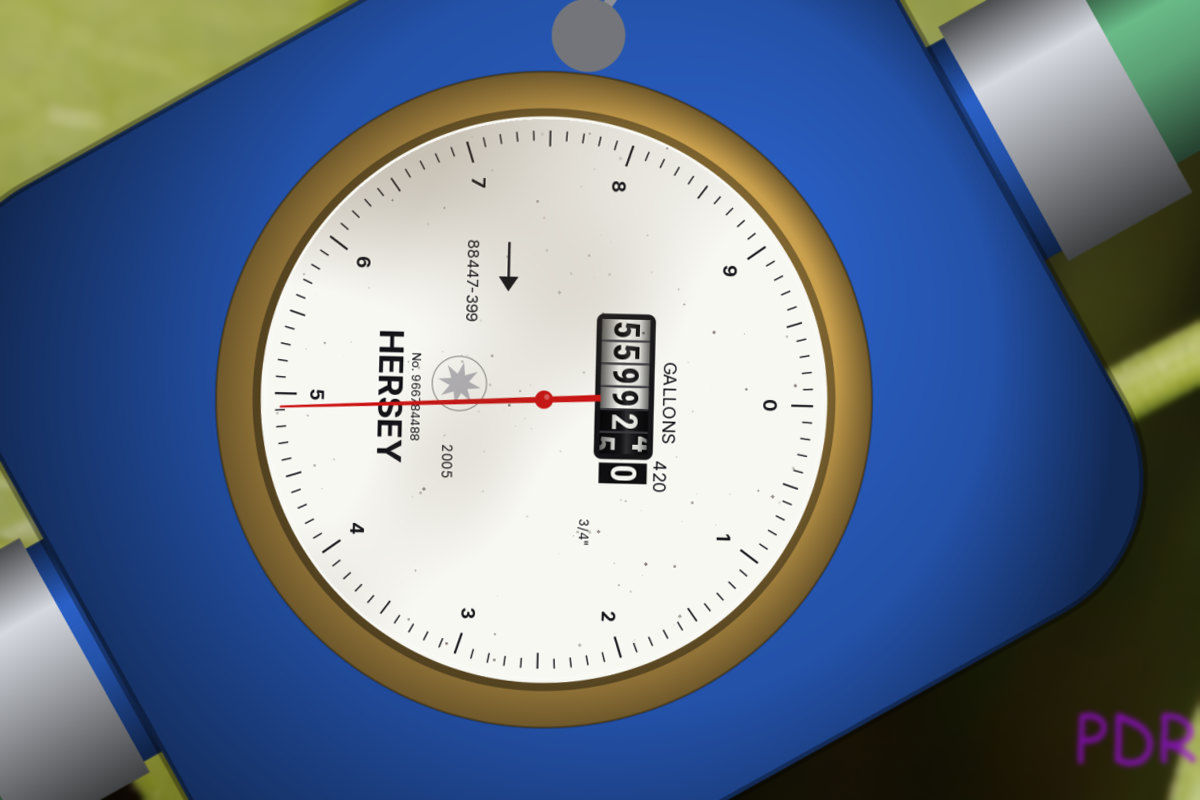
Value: 5599244.9 gal
